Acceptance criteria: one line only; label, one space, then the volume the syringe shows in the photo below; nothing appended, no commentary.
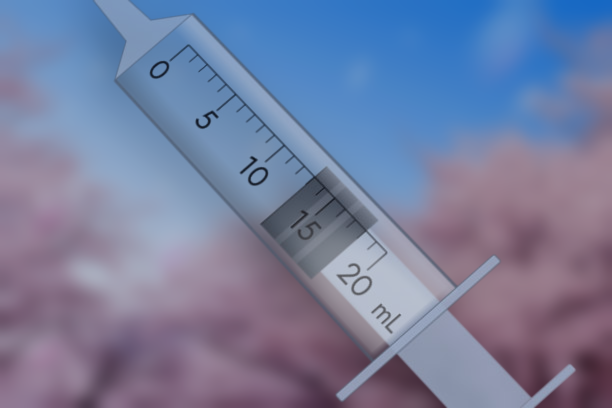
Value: 13 mL
